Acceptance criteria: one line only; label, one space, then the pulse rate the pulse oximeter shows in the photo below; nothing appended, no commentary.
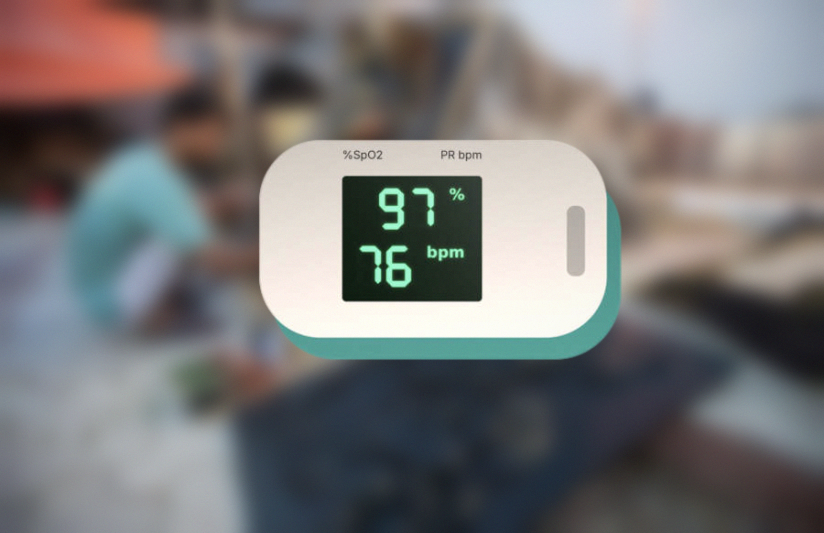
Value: 76 bpm
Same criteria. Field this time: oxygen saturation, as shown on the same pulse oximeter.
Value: 97 %
